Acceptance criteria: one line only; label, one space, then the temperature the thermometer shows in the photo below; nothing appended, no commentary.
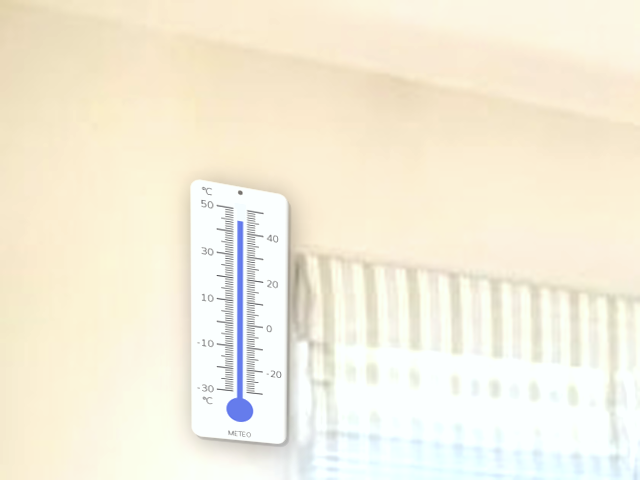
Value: 45 °C
